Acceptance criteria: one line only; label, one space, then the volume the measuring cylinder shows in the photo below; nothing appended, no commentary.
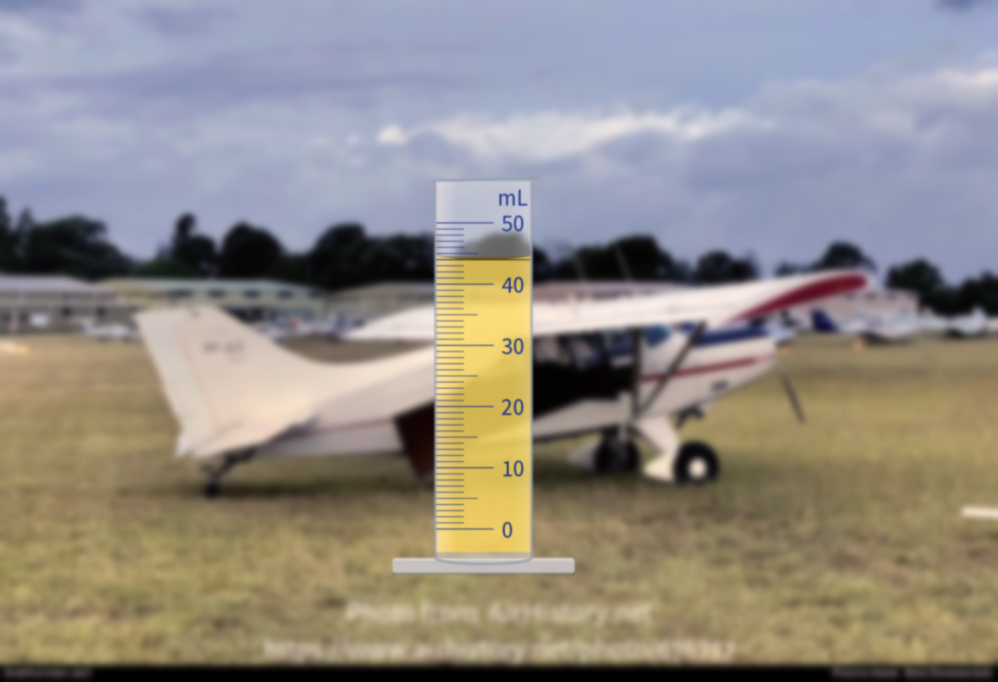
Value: 44 mL
